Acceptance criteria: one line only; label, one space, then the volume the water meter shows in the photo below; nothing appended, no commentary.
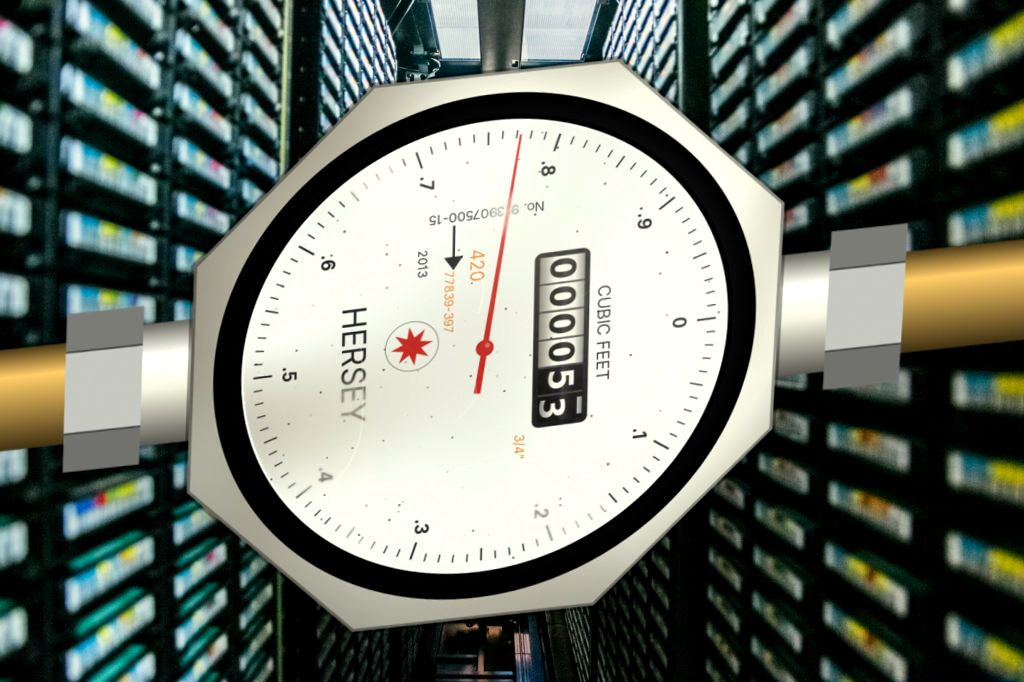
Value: 52.77 ft³
